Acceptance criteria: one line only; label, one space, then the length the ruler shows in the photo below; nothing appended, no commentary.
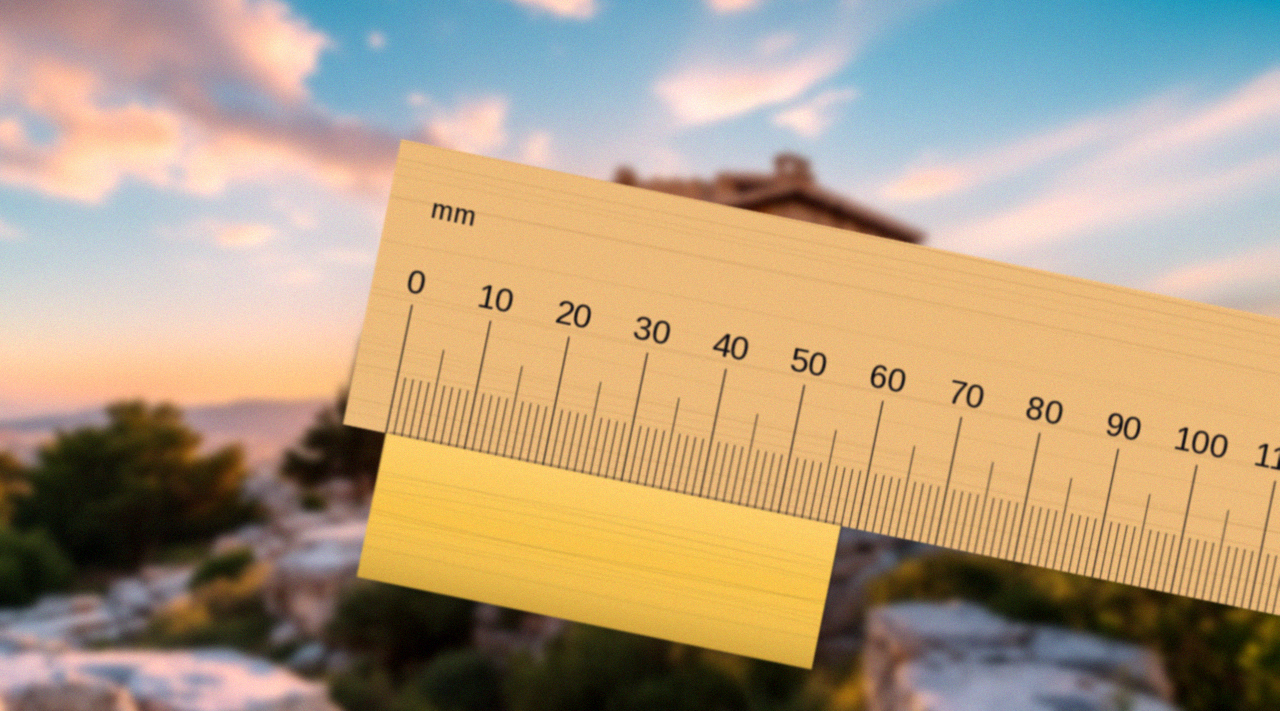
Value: 58 mm
